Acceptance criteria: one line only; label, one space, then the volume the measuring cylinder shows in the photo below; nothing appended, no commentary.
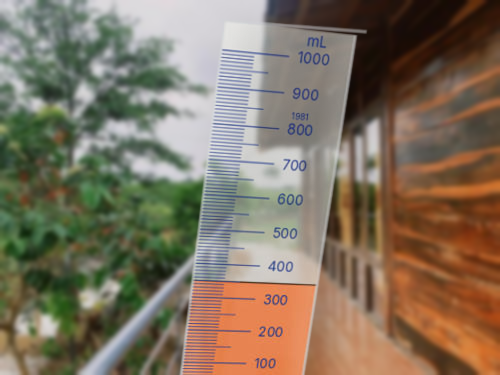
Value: 350 mL
